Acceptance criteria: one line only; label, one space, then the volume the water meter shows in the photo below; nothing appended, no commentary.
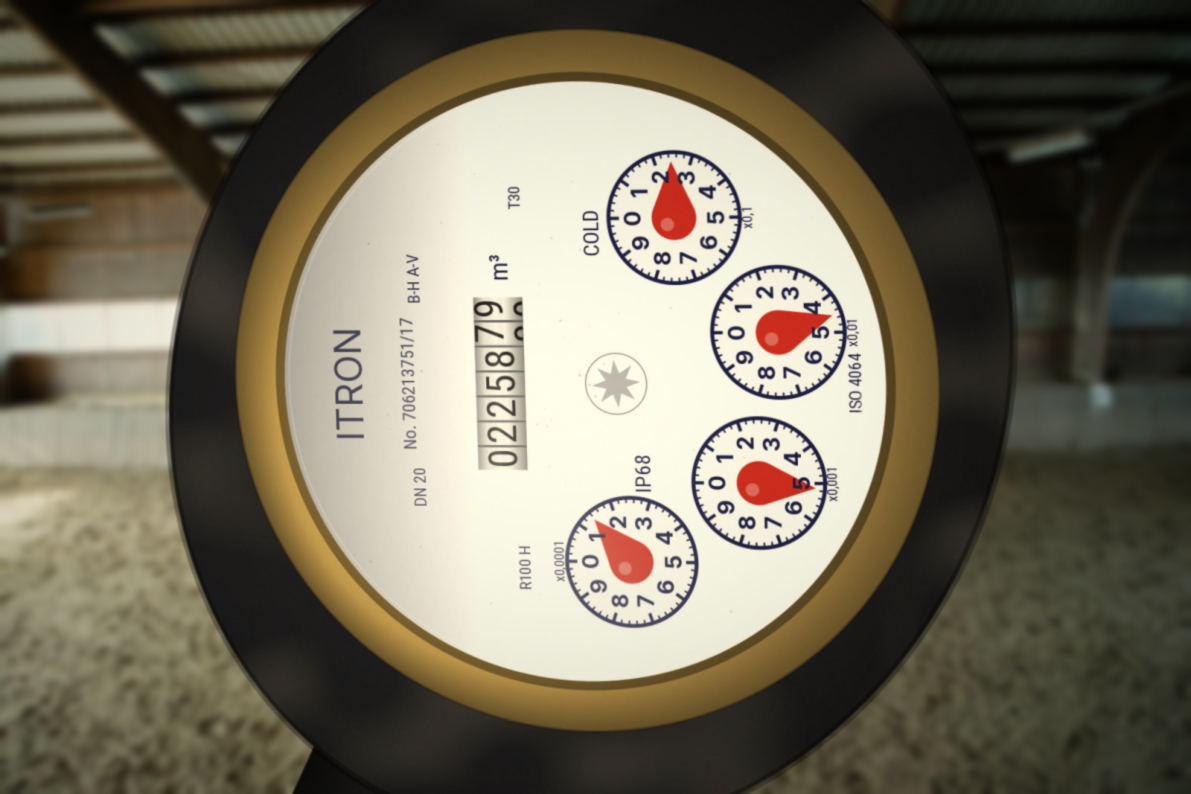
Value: 225879.2451 m³
